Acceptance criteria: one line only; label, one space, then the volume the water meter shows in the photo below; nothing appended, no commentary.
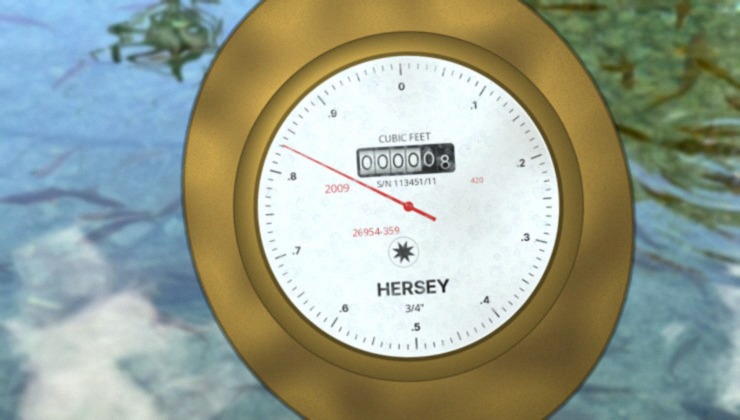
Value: 7.83 ft³
